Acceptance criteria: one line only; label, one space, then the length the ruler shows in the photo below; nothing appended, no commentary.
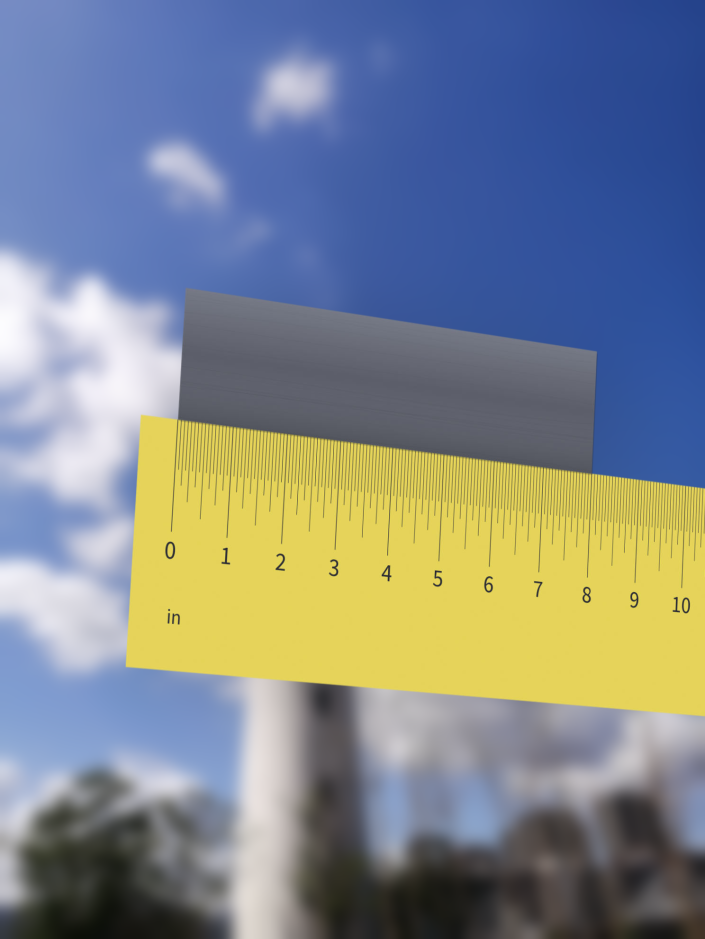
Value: 8 in
